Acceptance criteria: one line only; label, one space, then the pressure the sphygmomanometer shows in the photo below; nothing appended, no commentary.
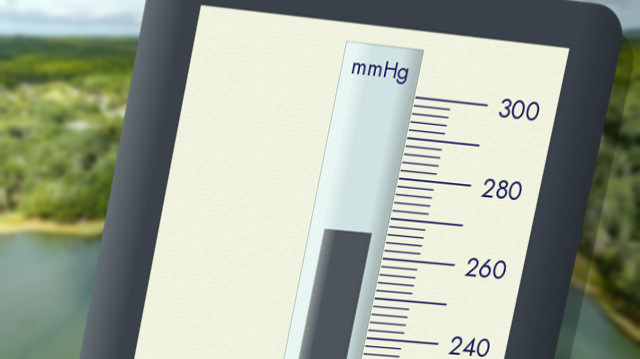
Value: 266 mmHg
